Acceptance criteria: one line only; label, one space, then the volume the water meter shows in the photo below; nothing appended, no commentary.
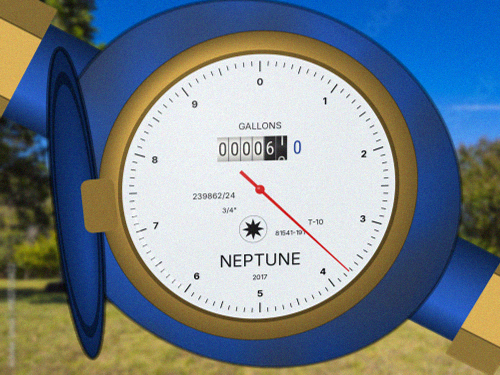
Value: 613.7 gal
